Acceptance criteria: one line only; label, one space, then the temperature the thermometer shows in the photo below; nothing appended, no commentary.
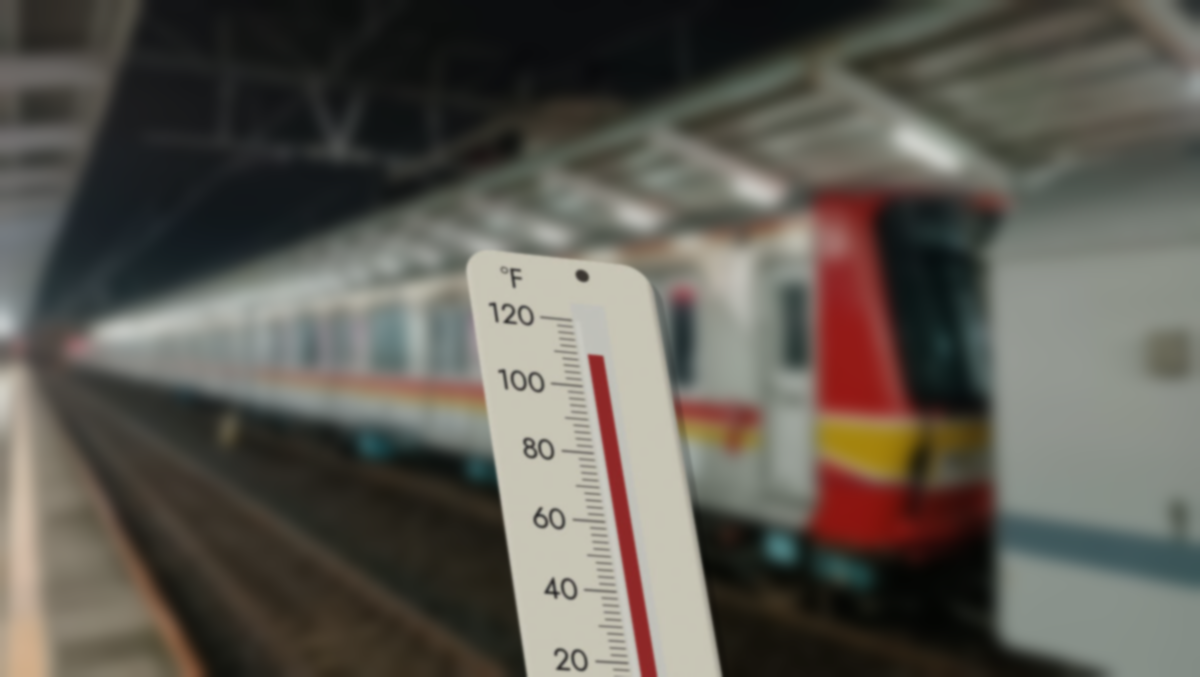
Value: 110 °F
